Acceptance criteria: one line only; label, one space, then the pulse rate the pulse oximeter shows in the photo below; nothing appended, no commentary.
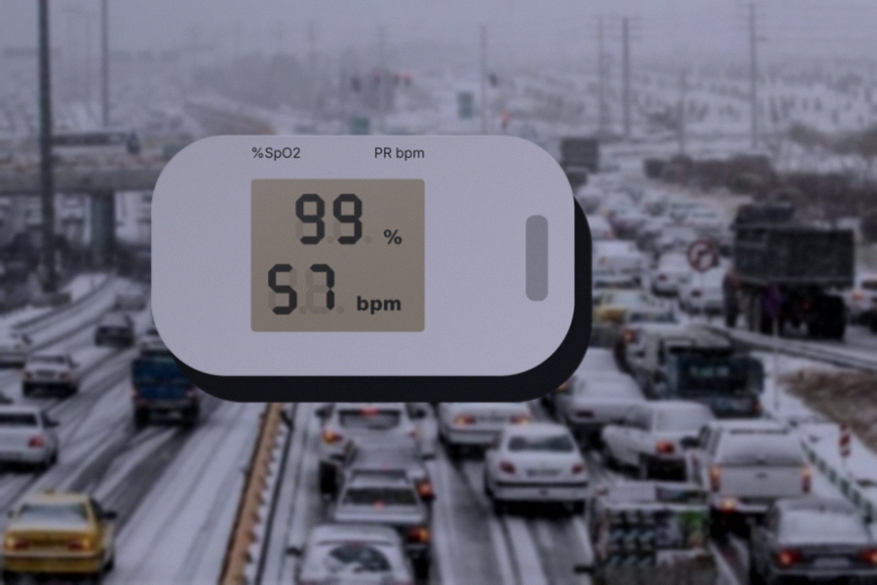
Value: 57 bpm
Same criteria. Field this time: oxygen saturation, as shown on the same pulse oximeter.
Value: 99 %
